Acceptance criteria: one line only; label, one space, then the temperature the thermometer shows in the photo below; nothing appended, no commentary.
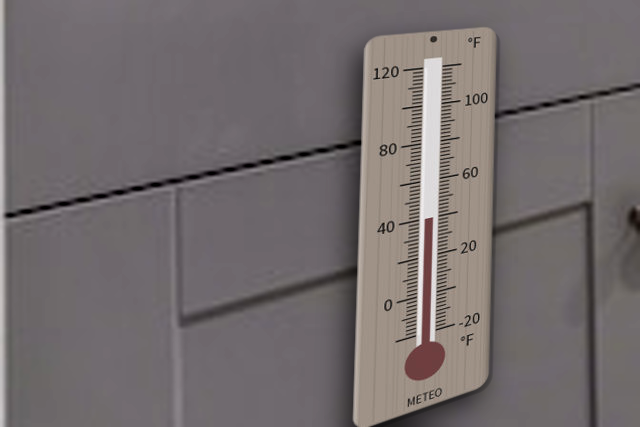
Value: 40 °F
